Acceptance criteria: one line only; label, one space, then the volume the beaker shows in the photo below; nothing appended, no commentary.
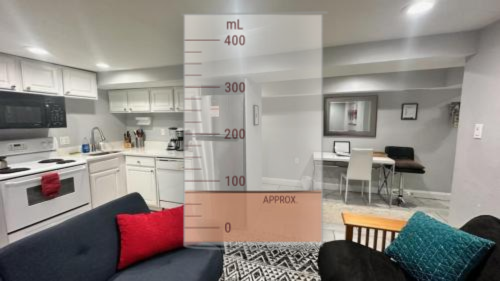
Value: 75 mL
